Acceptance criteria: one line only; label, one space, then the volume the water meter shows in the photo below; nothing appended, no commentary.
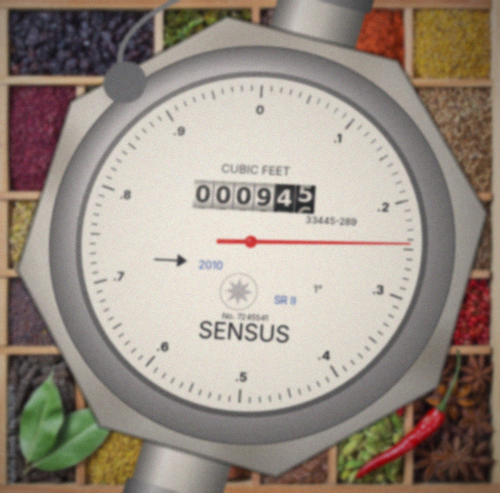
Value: 945.24 ft³
